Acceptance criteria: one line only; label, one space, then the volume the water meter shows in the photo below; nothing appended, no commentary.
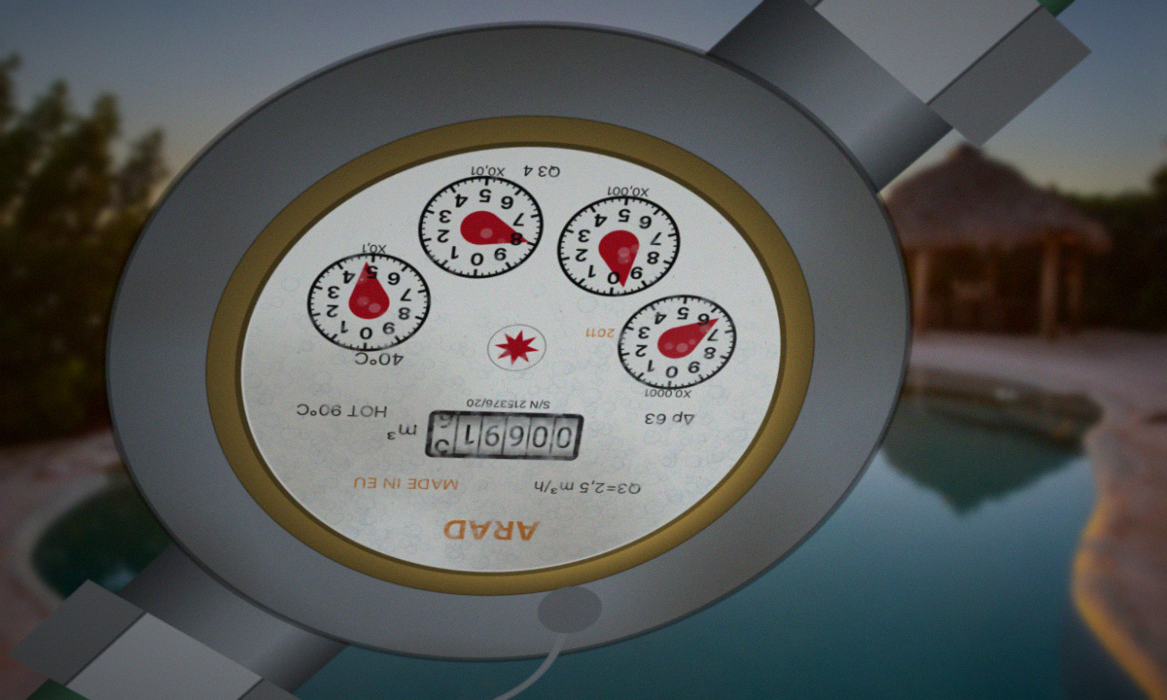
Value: 6915.4796 m³
